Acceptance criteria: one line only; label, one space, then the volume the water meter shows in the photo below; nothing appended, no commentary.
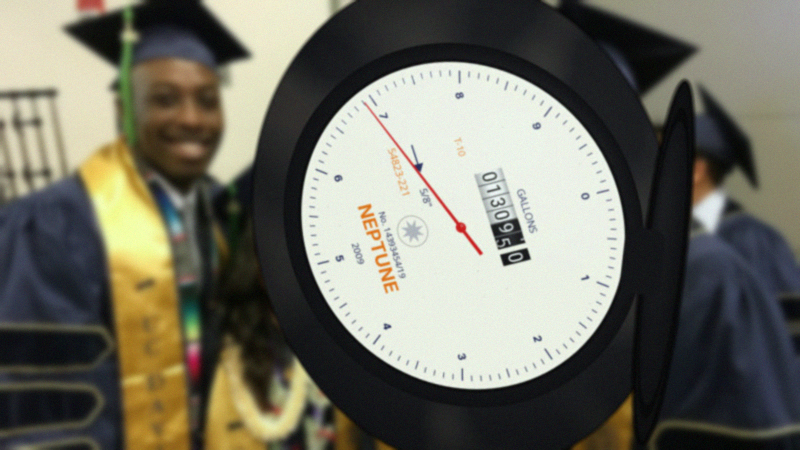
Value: 130946.9 gal
